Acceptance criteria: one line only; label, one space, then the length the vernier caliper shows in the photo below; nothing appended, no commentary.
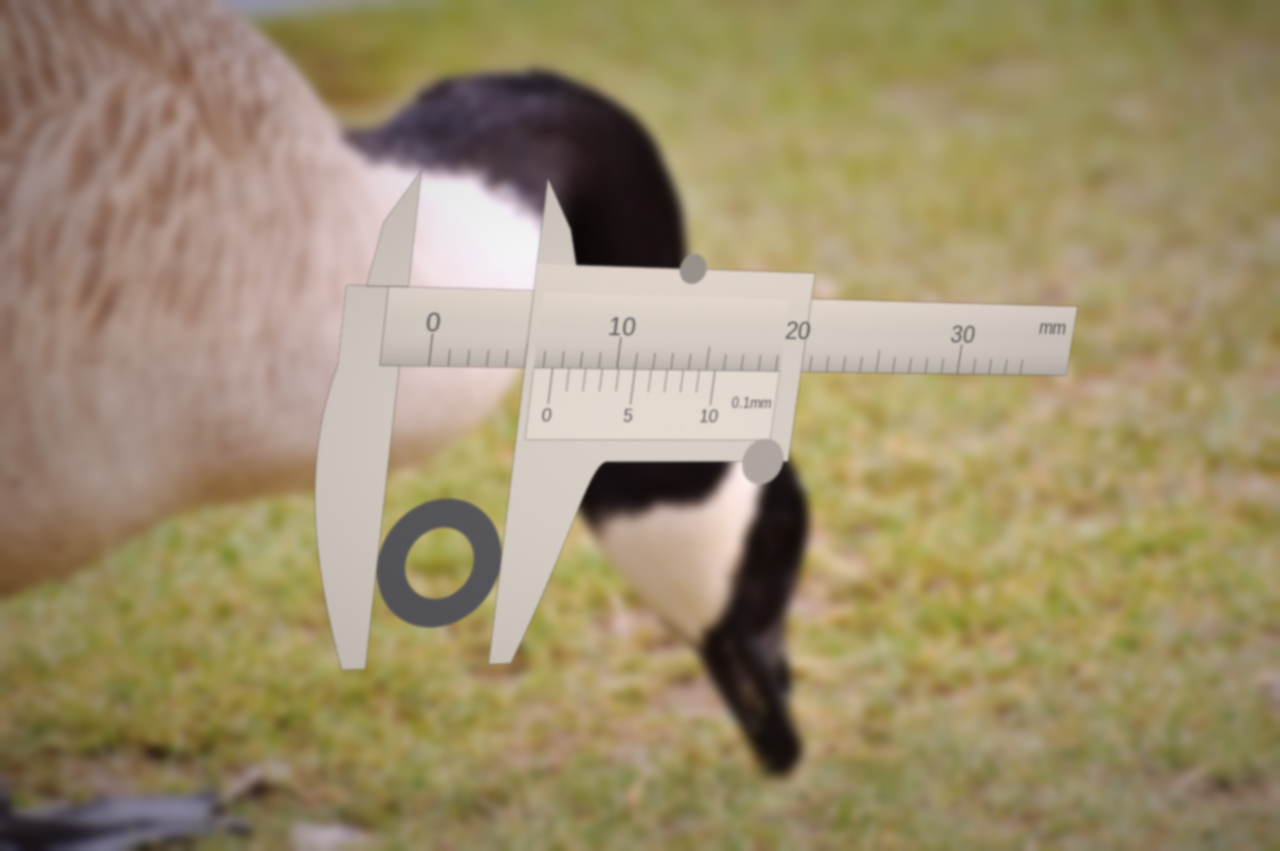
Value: 6.5 mm
